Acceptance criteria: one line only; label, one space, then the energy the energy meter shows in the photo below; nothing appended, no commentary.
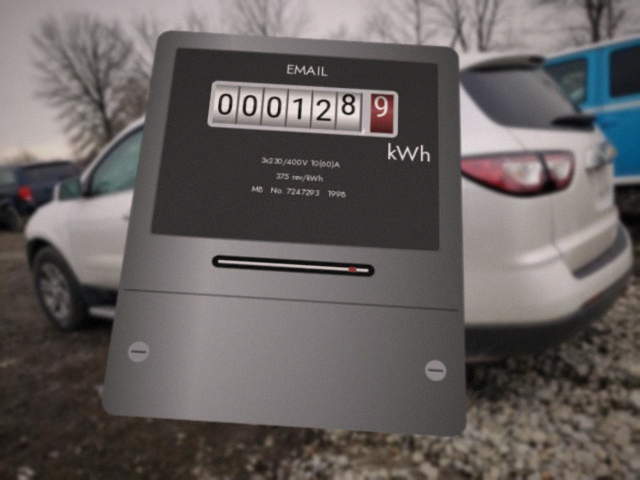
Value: 128.9 kWh
